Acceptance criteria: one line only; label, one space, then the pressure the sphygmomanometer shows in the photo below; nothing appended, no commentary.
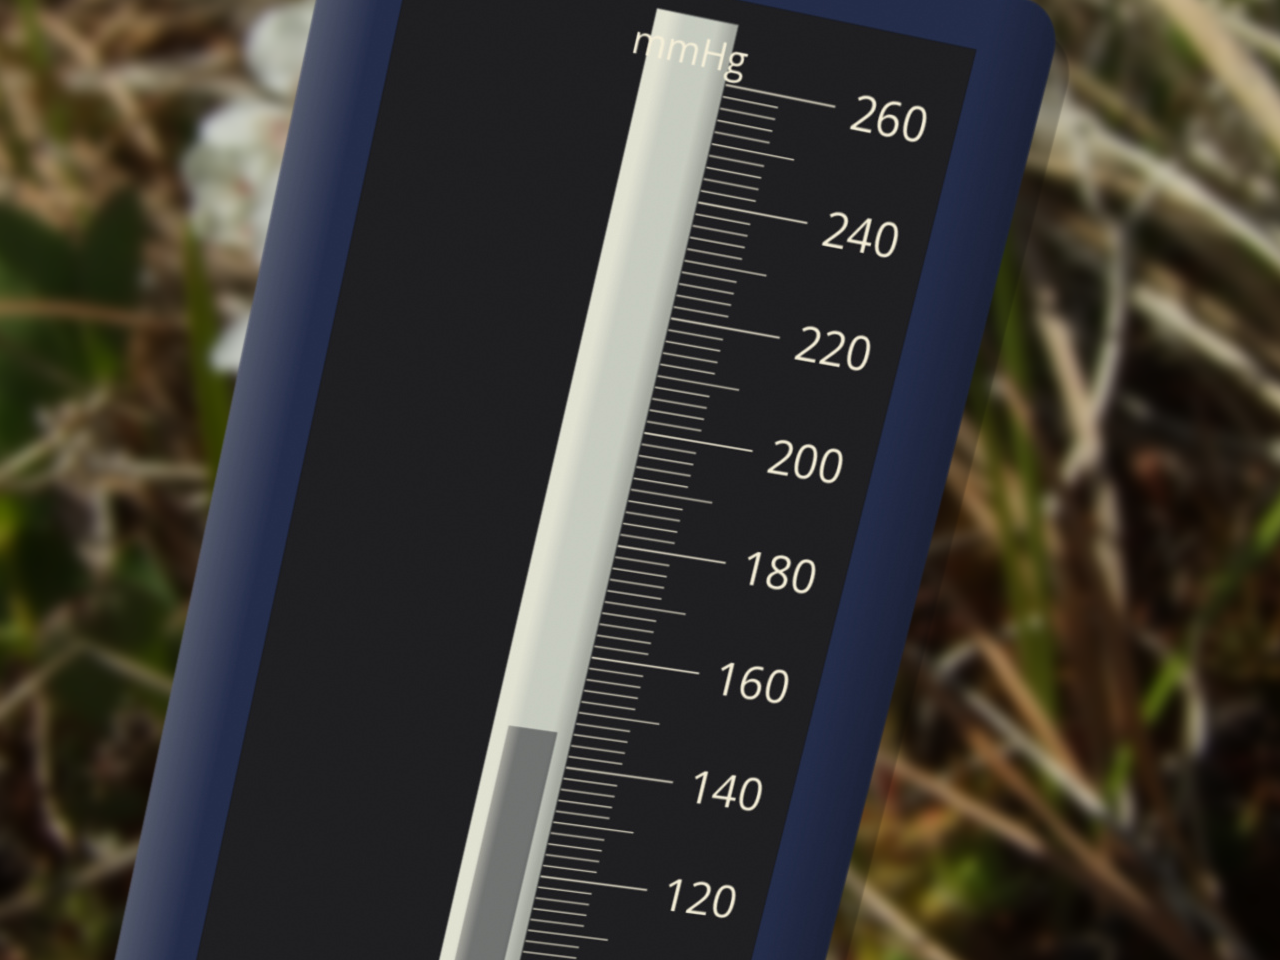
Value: 146 mmHg
